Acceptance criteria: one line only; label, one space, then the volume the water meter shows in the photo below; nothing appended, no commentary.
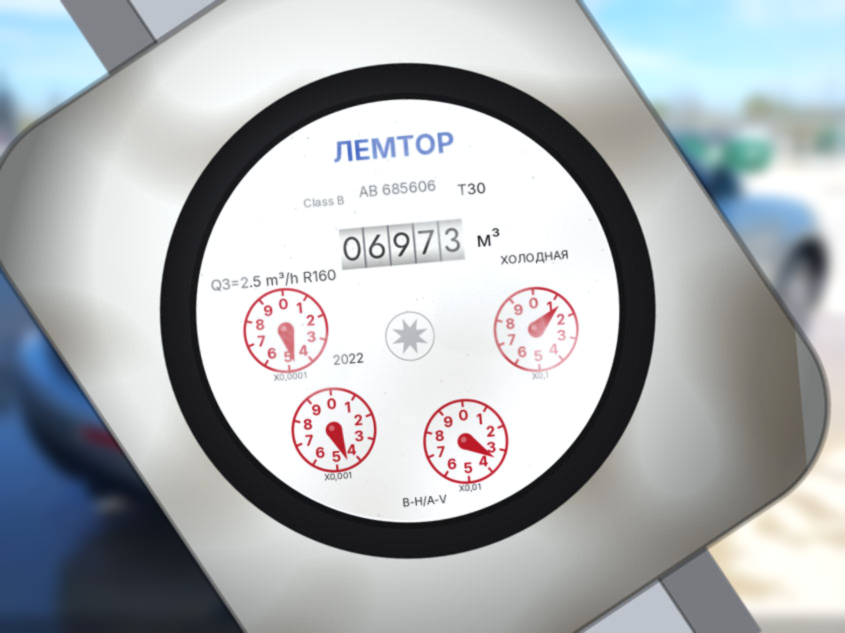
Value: 6973.1344 m³
